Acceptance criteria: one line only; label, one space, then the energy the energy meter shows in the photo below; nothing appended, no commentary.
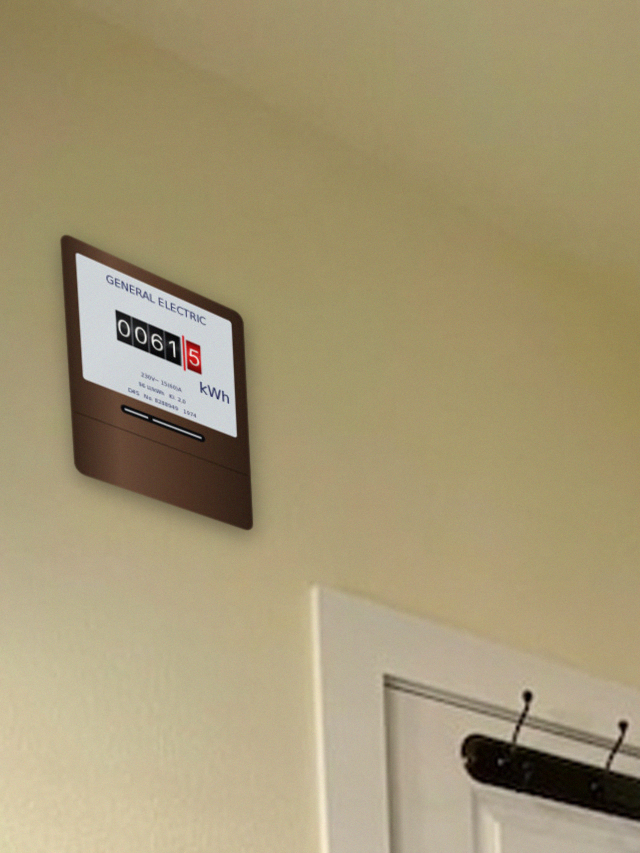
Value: 61.5 kWh
